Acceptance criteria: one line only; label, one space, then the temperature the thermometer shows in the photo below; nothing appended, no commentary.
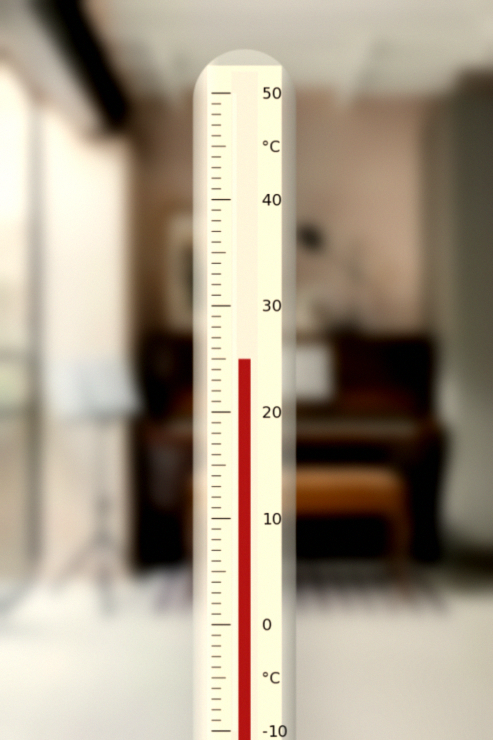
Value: 25 °C
